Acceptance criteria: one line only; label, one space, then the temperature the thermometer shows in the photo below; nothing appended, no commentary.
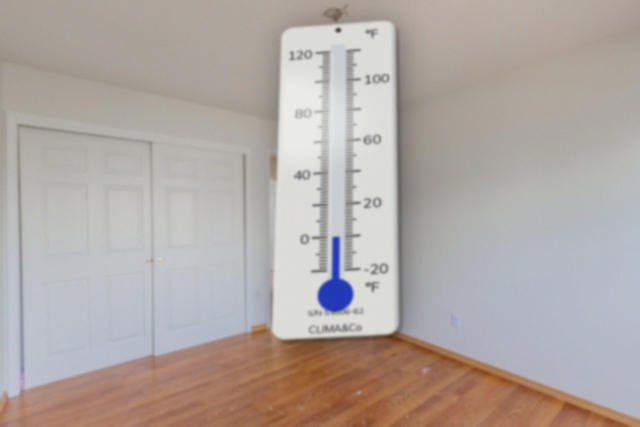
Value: 0 °F
